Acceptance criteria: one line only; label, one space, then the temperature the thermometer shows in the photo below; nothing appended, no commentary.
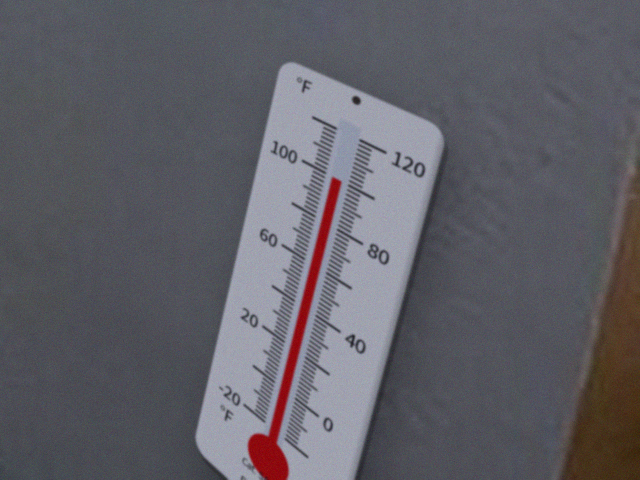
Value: 100 °F
